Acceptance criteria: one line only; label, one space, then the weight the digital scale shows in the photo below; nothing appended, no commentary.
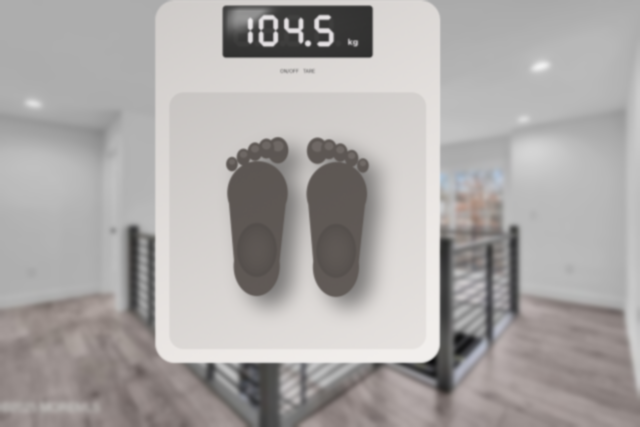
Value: 104.5 kg
